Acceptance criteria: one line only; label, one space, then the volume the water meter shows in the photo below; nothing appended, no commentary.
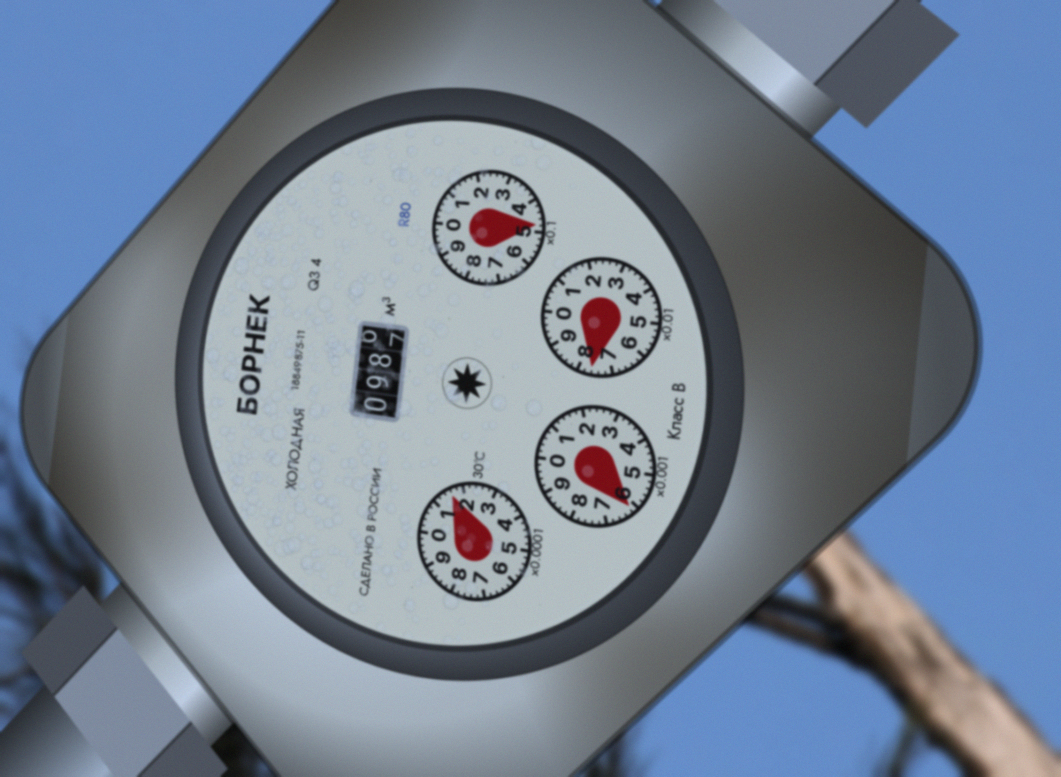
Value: 986.4761 m³
